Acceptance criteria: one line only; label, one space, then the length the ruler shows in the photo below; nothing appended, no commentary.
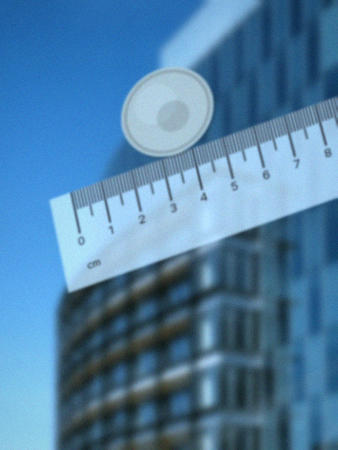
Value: 3 cm
